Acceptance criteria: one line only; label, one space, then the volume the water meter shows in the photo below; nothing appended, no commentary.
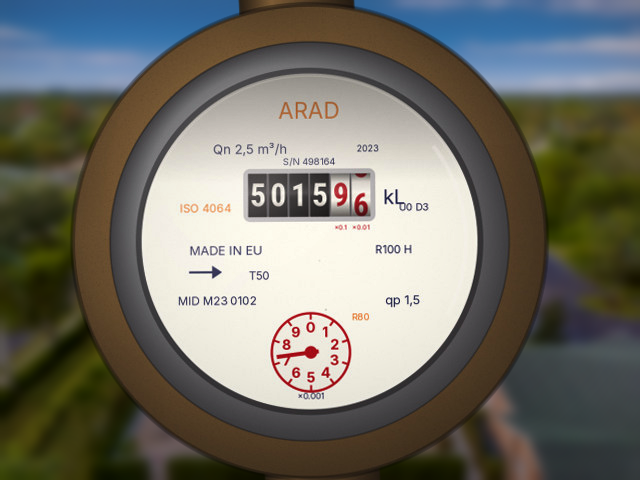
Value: 5015.957 kL
